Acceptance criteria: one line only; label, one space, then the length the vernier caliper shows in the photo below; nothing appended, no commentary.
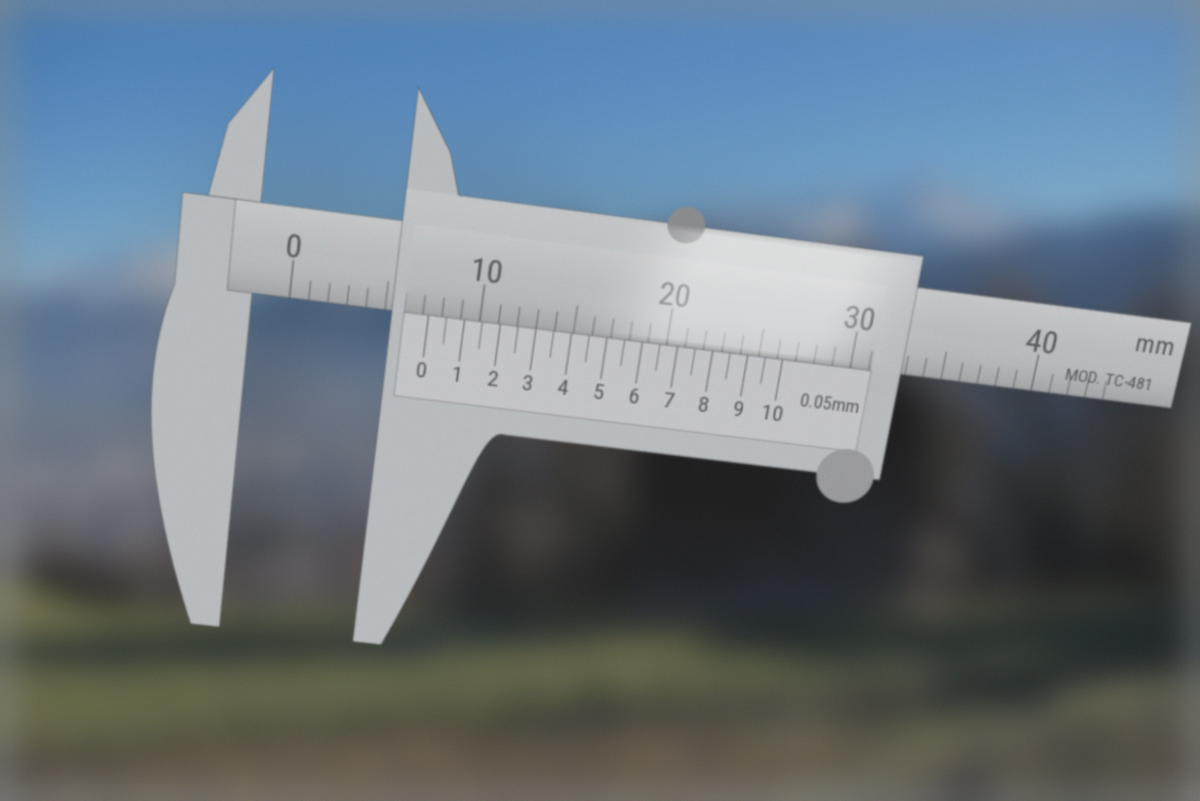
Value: 7.3 mm
